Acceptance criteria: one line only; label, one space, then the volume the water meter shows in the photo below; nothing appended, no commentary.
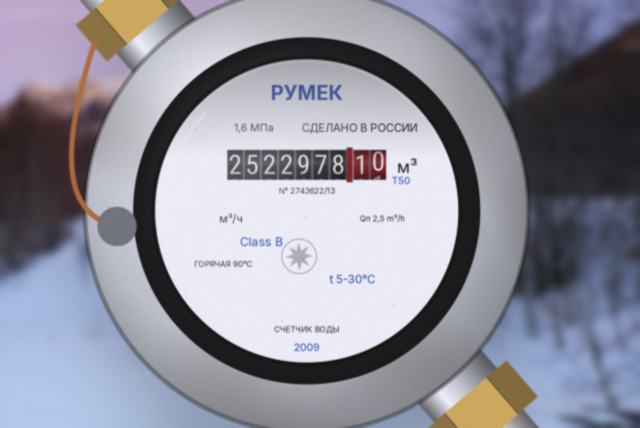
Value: 2522978.10 m³
